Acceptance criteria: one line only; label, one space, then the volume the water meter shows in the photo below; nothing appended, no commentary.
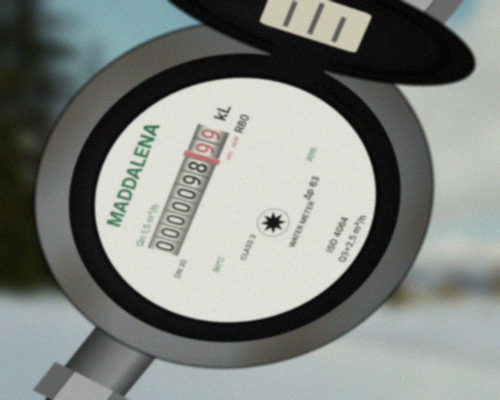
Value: 98.99 kL
